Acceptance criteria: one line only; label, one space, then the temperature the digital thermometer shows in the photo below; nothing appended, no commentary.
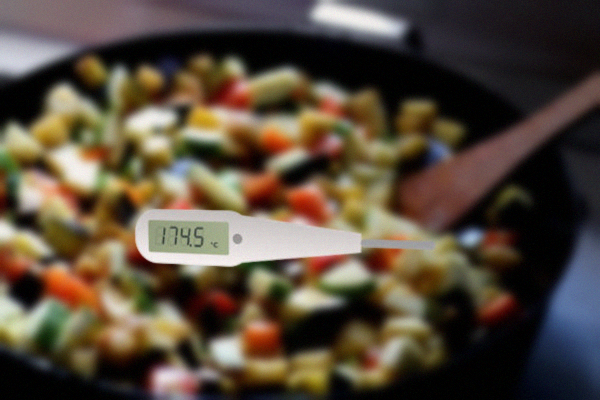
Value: 174.5 °C
